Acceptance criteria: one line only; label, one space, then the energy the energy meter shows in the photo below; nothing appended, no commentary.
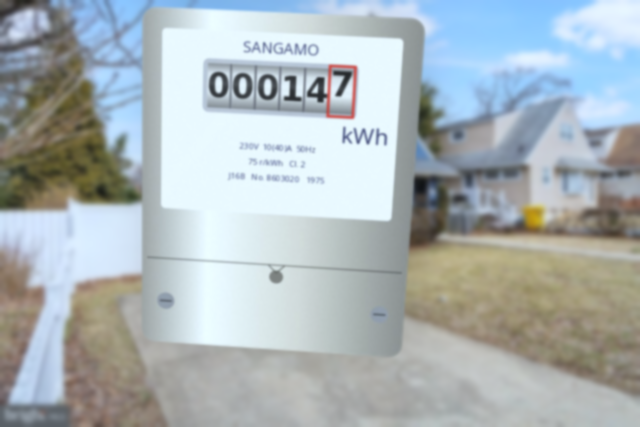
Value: 14.7 kWh
